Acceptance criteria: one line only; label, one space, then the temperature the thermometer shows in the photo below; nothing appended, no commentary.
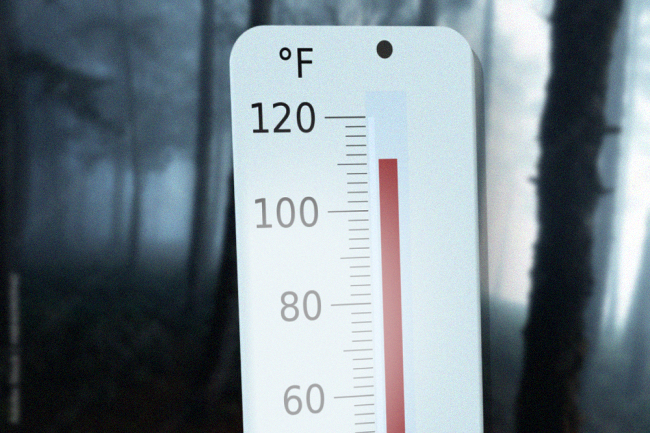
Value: 111 °F
